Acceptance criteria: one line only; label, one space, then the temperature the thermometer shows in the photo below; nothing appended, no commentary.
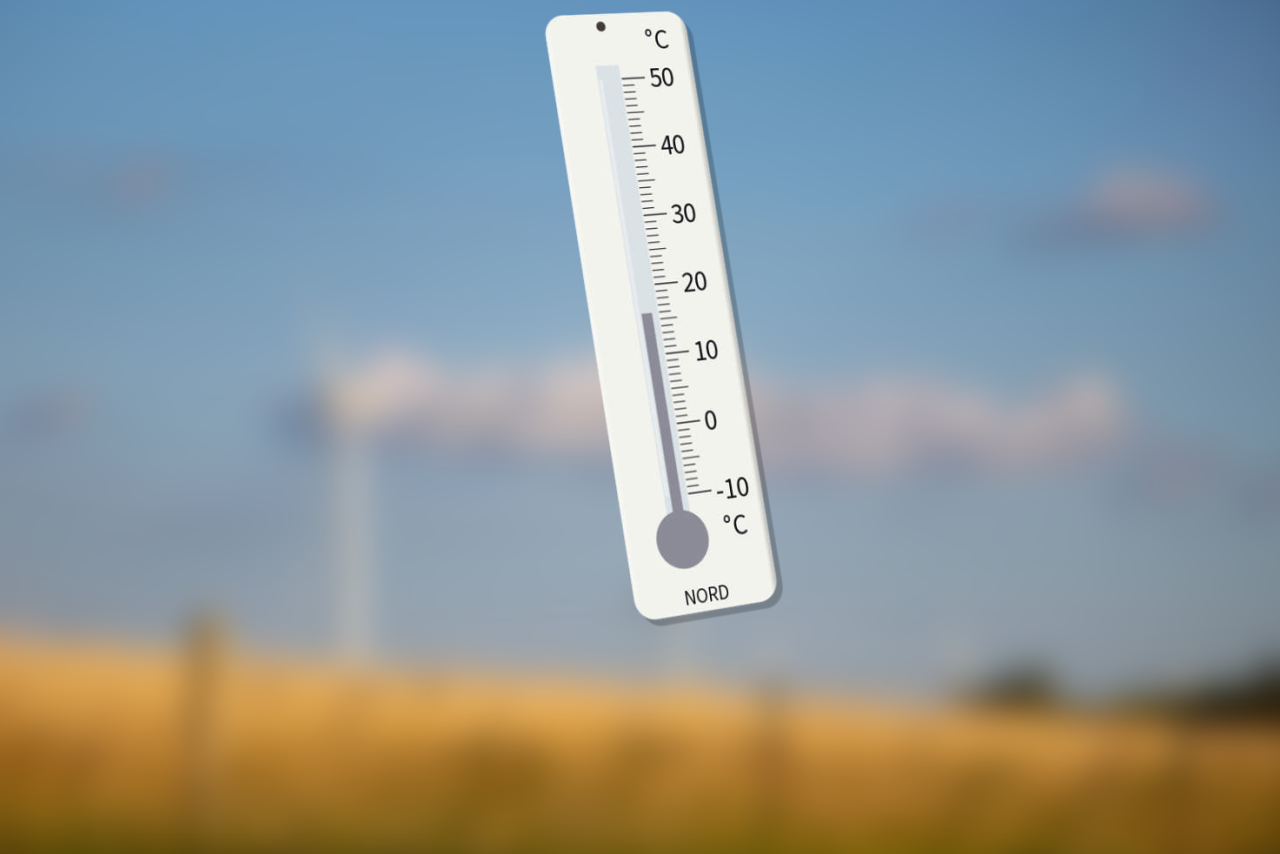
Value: 16 °C
